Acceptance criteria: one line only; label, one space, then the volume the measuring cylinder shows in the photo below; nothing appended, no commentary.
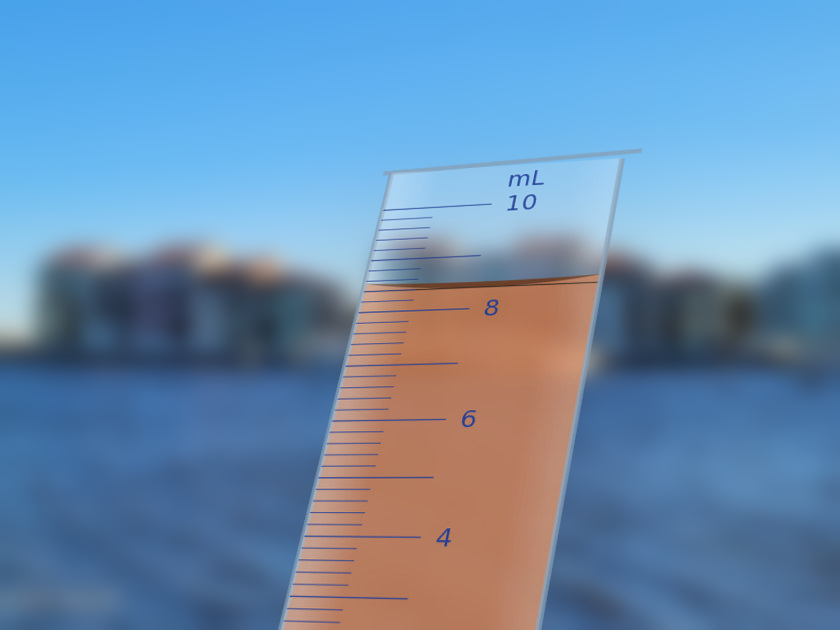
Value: 8.4 mL
